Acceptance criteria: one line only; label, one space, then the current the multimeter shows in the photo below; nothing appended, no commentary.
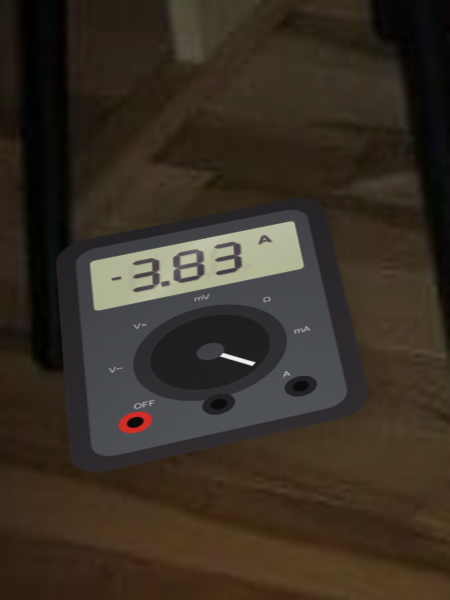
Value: -3.83 A
